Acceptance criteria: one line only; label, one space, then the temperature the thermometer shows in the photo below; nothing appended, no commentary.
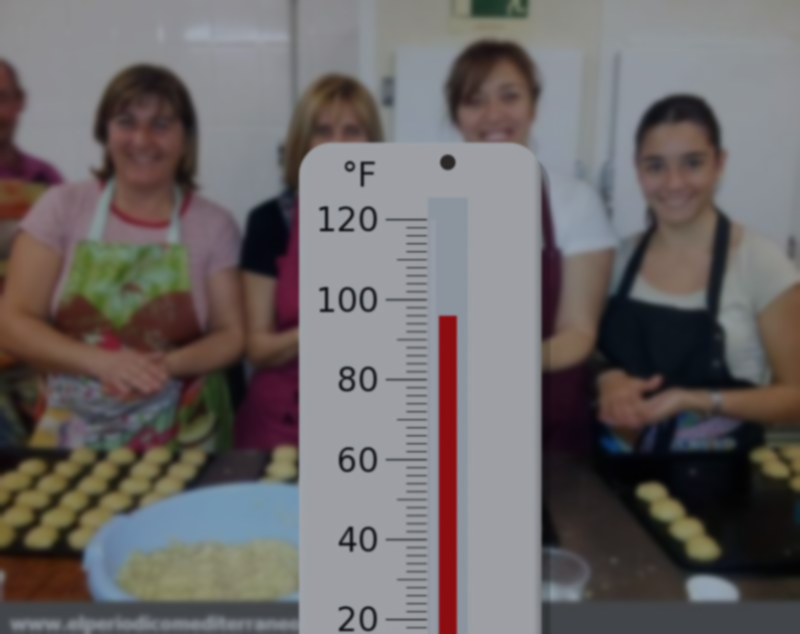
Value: 96 °F
